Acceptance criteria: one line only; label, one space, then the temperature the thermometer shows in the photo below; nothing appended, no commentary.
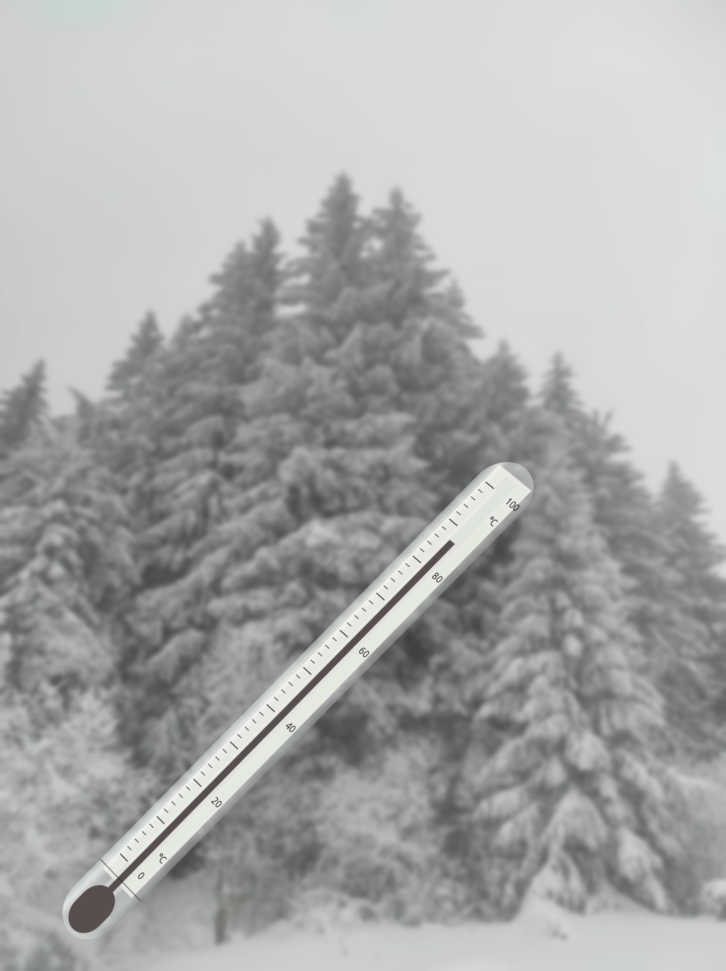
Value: 87 °C
